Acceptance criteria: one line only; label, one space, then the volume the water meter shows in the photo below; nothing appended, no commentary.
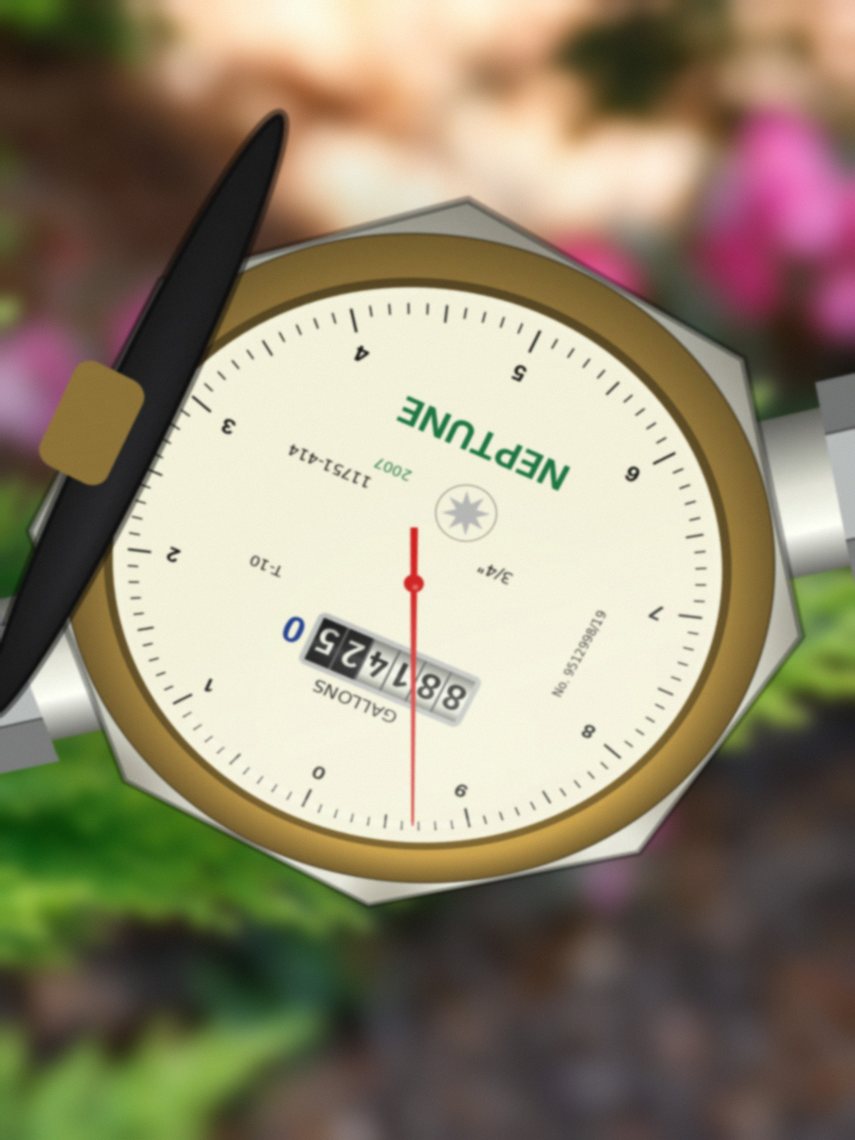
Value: 8814249.3 gal
